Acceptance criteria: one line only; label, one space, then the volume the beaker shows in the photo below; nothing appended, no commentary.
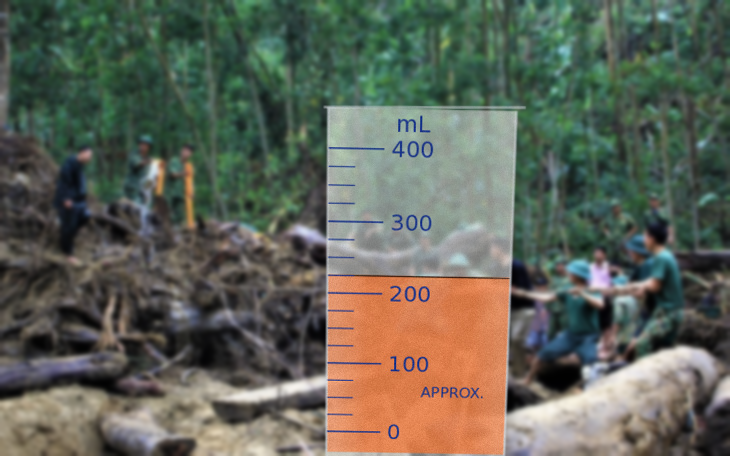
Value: 225 mL
